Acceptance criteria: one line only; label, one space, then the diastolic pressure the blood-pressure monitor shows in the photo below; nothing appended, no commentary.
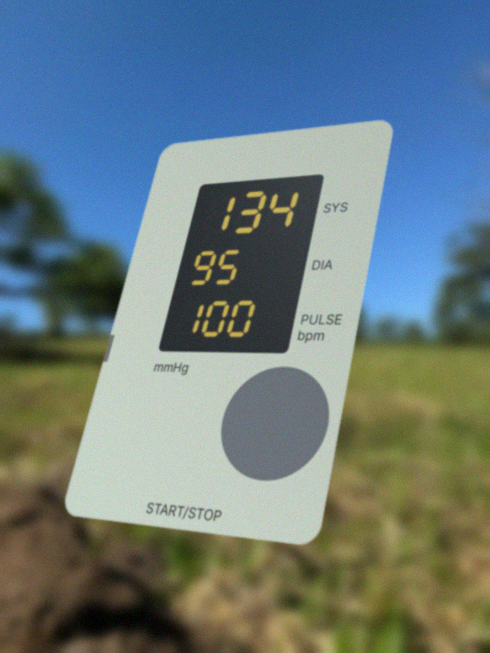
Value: 95 mmHg
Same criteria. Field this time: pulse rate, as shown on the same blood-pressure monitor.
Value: 100 bpm
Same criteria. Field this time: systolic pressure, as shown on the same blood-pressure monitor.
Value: 134 mmHg
